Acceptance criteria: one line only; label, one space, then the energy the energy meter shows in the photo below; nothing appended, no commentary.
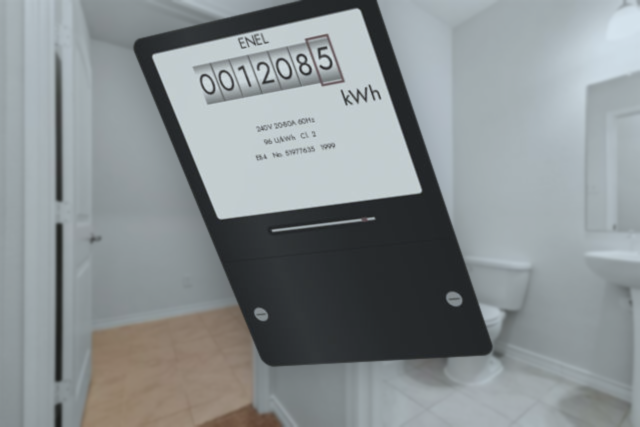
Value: 1208.5 kWh
